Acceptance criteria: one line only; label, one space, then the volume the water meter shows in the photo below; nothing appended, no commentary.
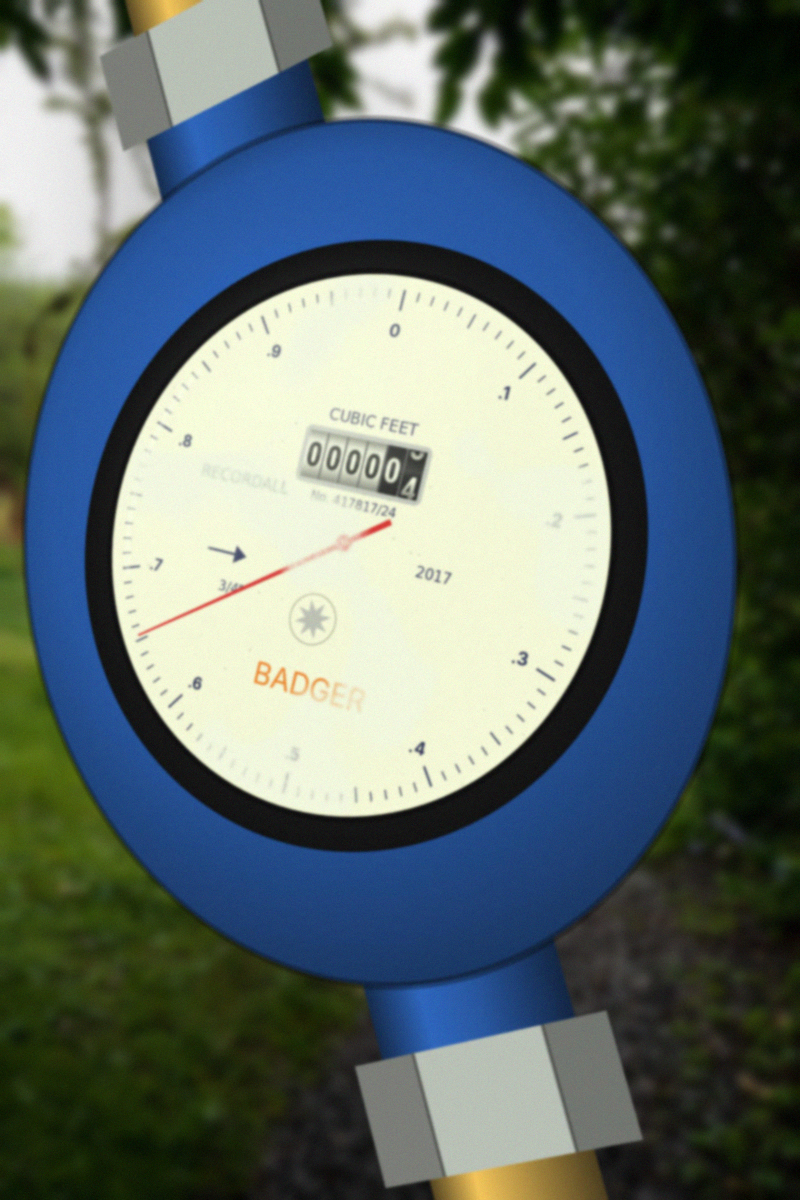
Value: 3.65 ft³
